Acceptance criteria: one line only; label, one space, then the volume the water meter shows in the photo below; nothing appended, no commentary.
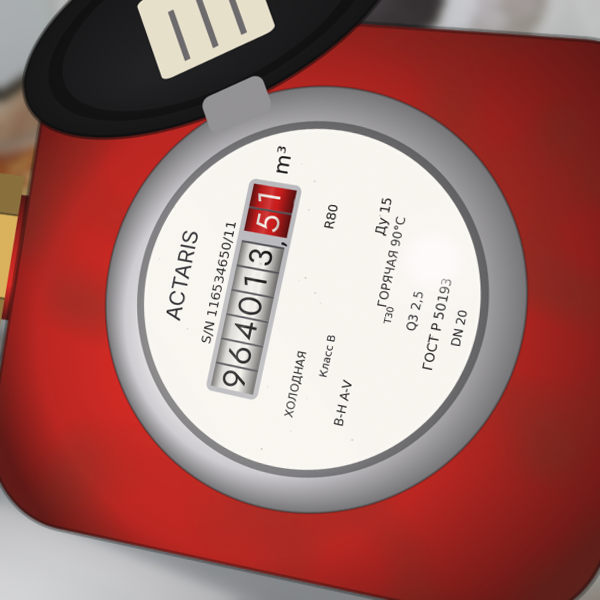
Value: 964013.51 m³
